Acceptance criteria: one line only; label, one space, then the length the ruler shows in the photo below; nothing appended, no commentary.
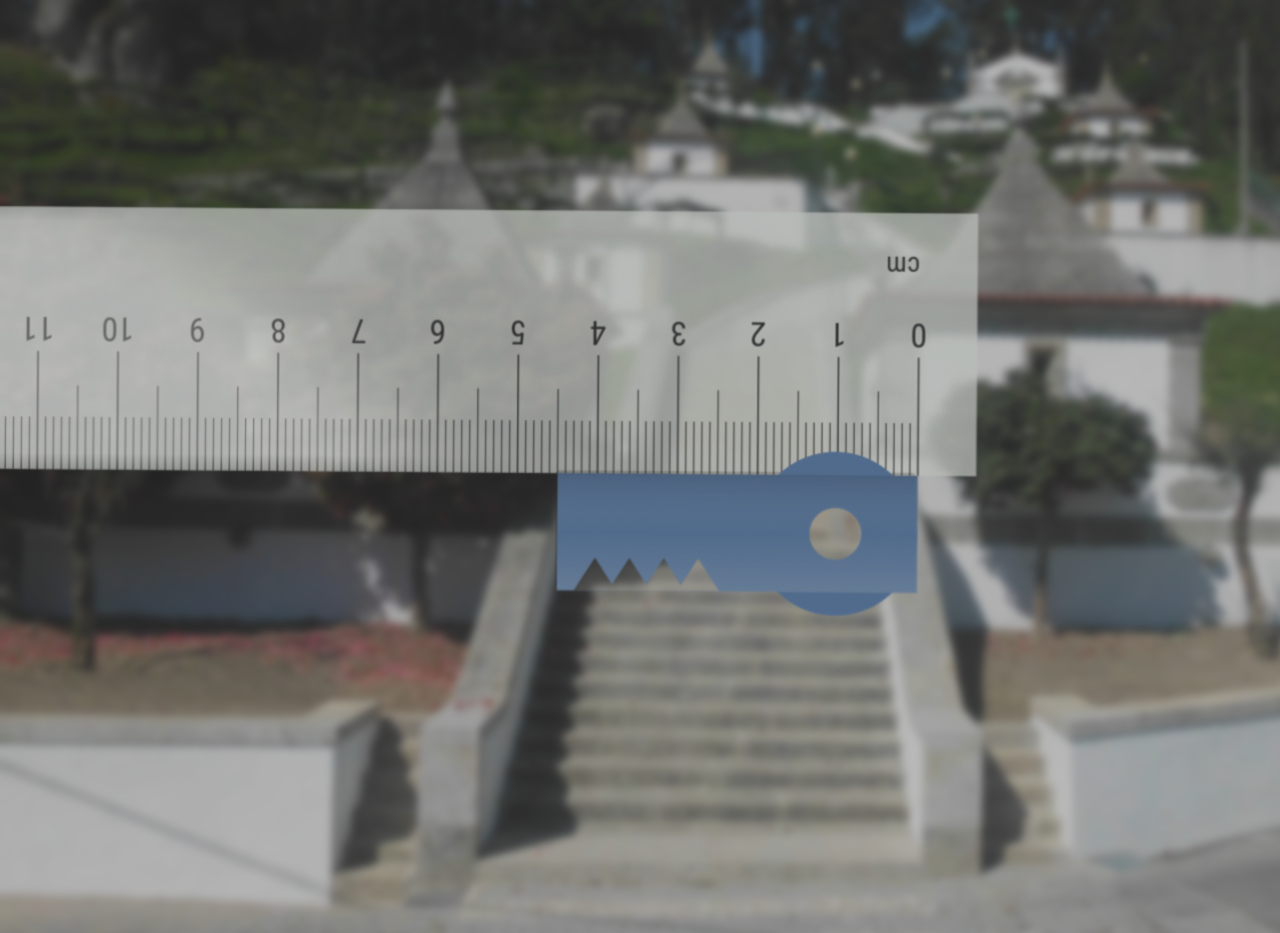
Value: 4.5 cm
